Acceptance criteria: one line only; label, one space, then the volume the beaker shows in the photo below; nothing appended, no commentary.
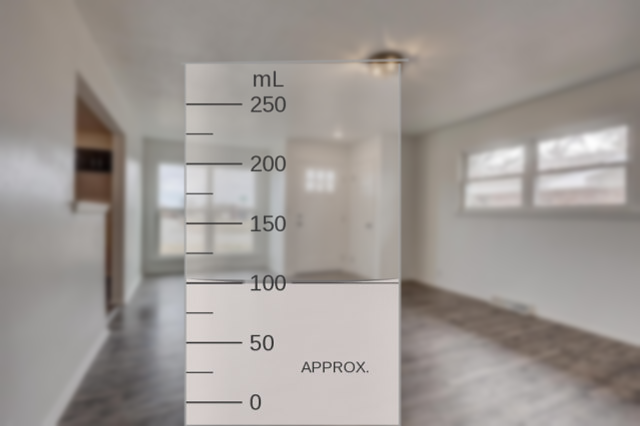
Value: 100 mL
